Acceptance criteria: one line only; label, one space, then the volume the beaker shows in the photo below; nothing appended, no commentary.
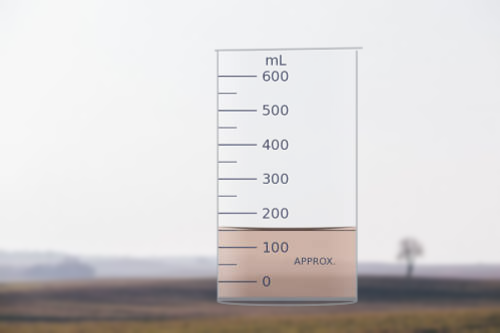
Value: 150 mL
